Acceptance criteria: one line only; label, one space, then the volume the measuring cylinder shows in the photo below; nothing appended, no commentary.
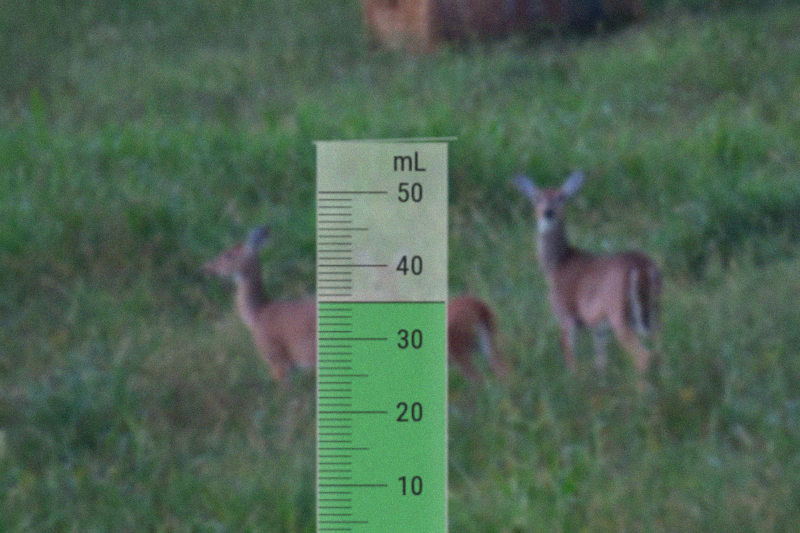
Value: 35 mL
